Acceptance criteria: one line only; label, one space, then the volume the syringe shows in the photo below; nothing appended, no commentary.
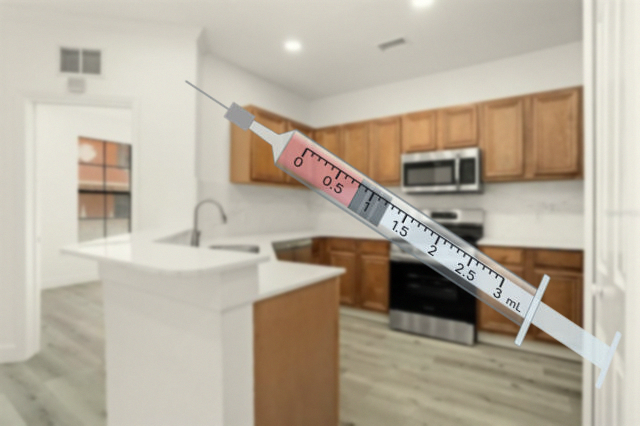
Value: 0.8 mL
